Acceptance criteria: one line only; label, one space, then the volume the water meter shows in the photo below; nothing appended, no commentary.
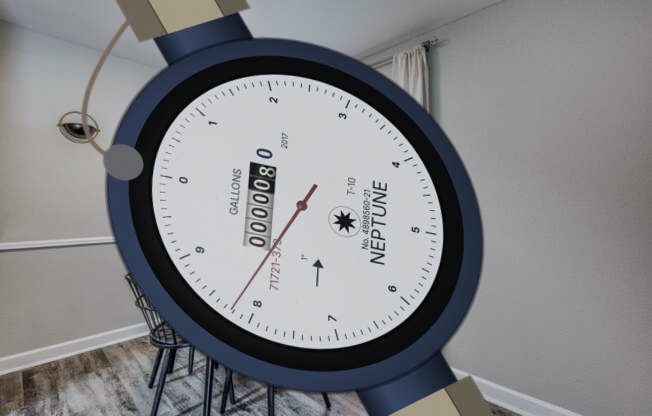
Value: 78.2 gal
